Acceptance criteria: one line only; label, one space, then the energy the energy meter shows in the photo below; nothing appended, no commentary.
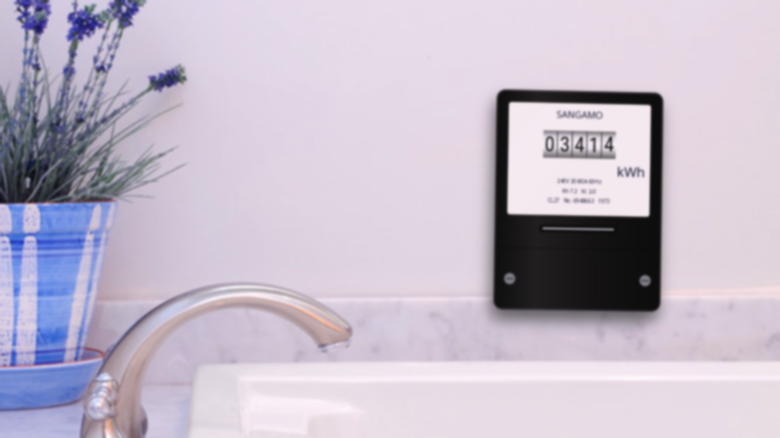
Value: 3414 kWh
